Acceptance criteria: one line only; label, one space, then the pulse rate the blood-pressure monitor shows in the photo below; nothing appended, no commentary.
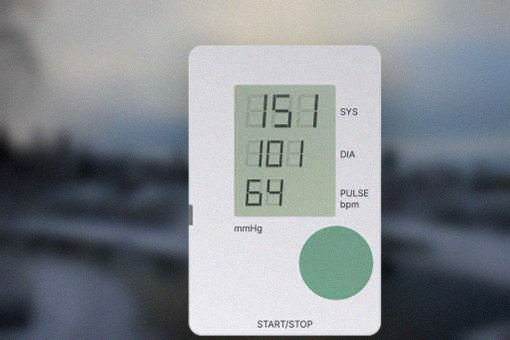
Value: 64 bpm
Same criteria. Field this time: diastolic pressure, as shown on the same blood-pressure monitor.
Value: 101 mmHg
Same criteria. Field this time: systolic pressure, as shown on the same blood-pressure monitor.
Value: 151 mmHg
